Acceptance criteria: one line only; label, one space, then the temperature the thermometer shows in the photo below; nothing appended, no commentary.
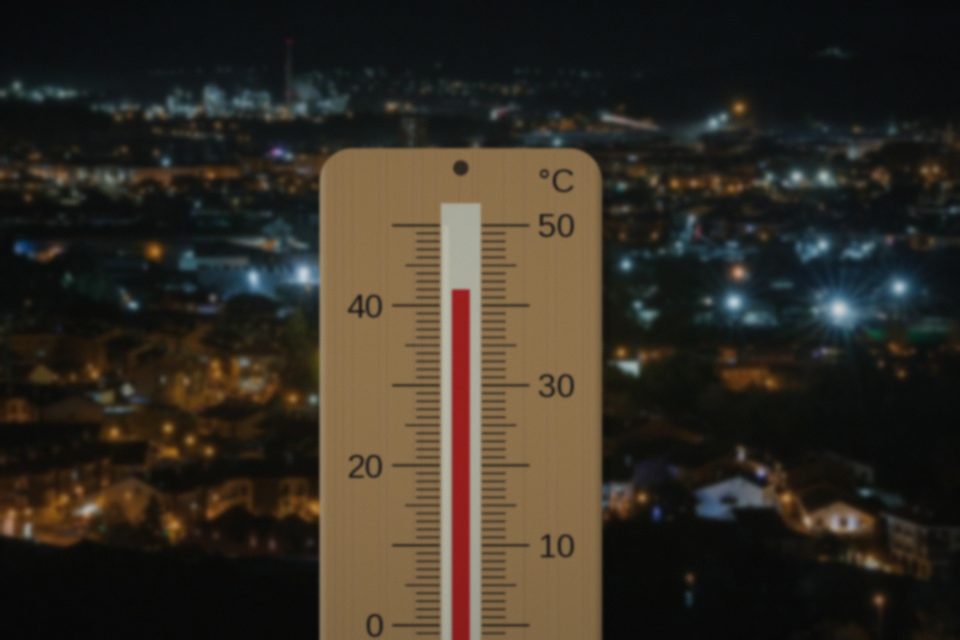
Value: 42 °C
